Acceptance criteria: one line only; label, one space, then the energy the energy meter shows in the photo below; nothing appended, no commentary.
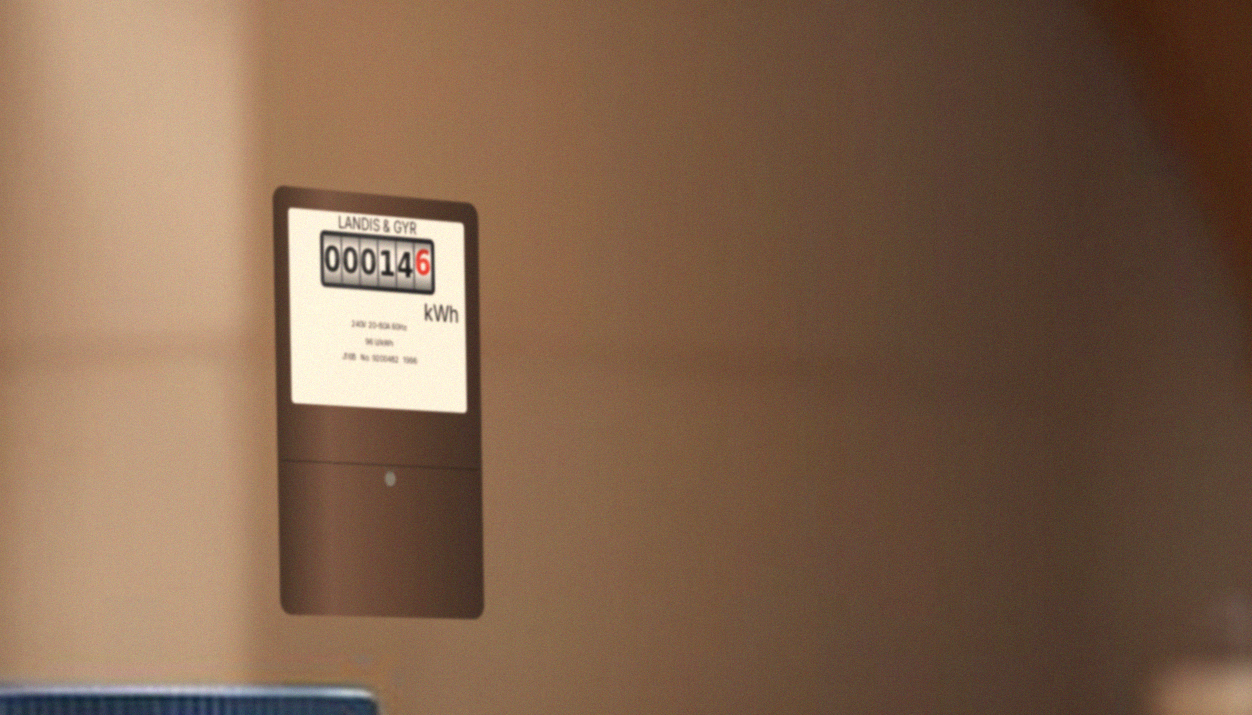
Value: 14.6 kWh
